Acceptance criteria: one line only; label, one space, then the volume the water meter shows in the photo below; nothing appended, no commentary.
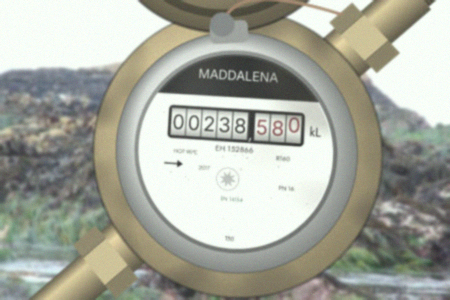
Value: 238.580 kL
